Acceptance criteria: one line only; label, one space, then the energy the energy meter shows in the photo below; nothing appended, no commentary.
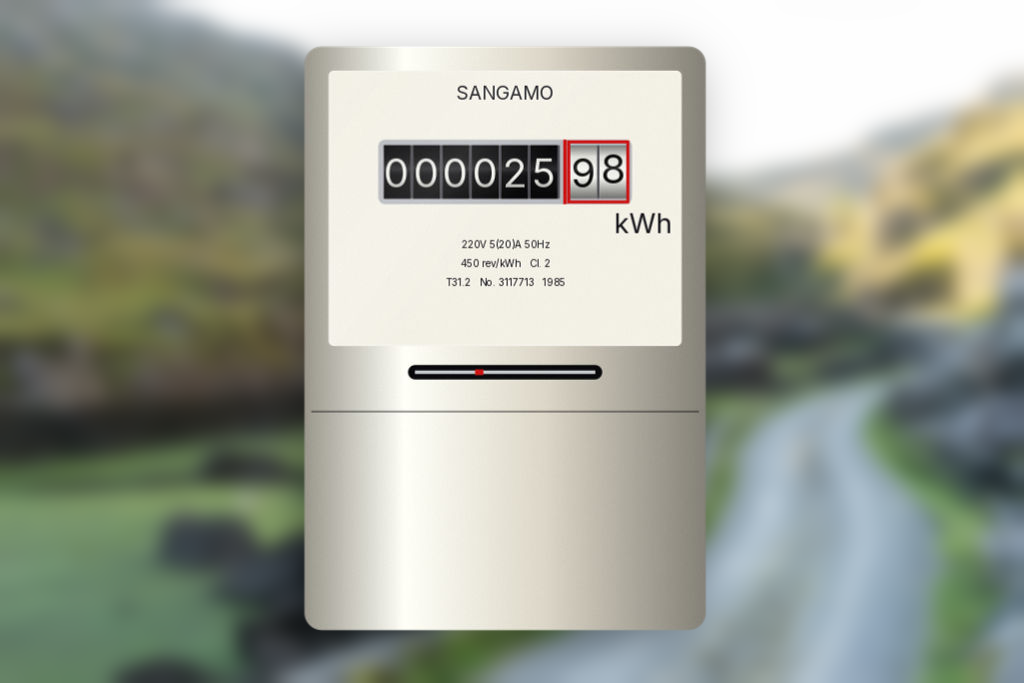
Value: 25.98 kWh
